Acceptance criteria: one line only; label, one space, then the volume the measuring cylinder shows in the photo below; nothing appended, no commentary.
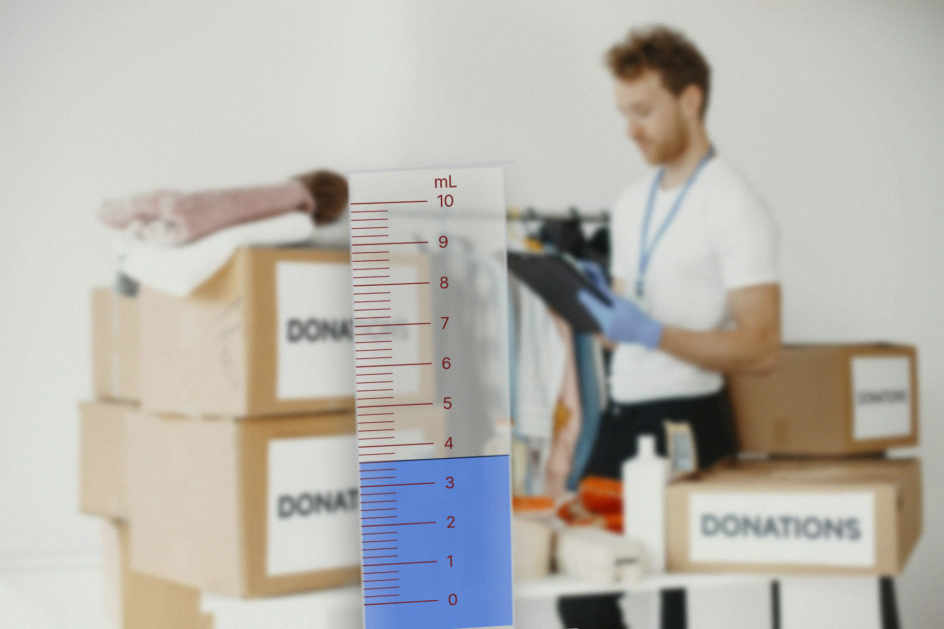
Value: 3.6 mL
